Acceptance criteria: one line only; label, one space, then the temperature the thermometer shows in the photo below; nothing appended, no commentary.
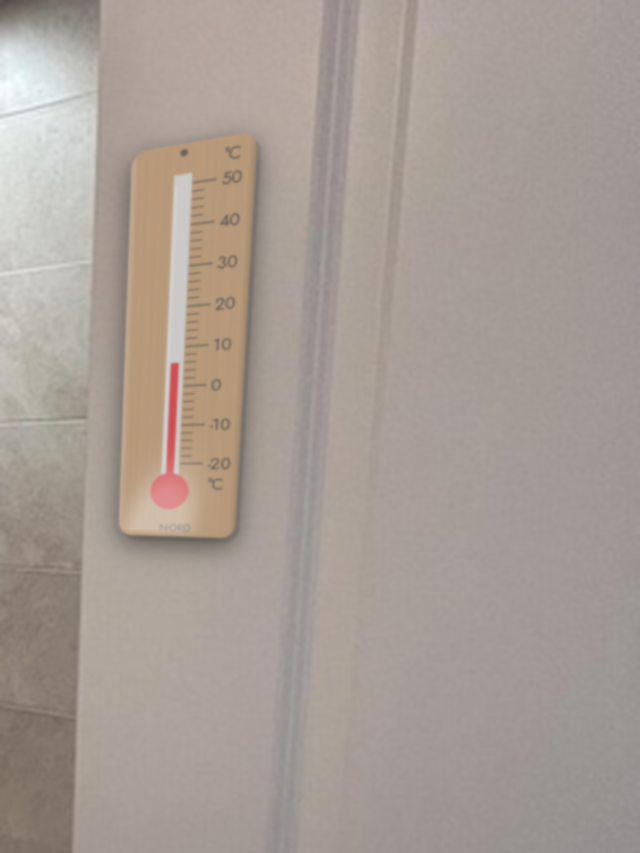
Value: 6 °C
